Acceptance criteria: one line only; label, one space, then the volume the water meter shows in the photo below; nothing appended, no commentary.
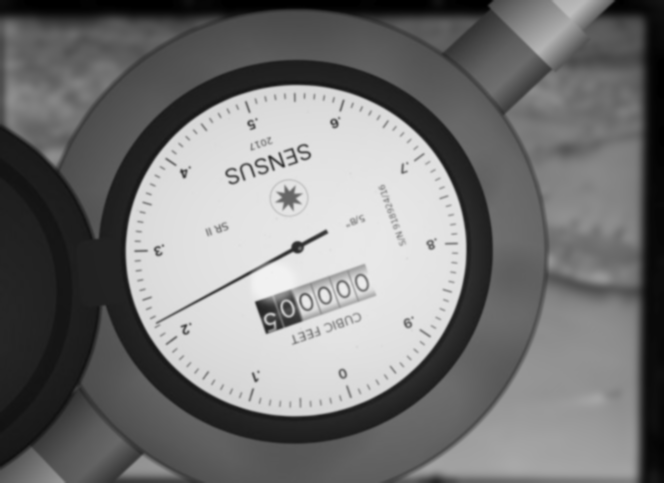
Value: 5.22 ft³
